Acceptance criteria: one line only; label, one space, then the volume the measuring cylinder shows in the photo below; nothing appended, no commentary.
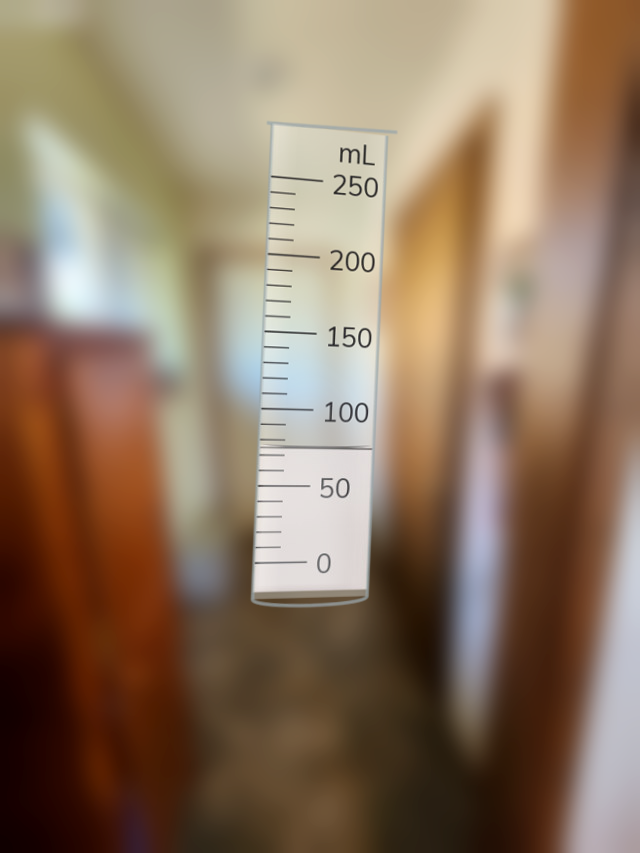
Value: 75 mL
